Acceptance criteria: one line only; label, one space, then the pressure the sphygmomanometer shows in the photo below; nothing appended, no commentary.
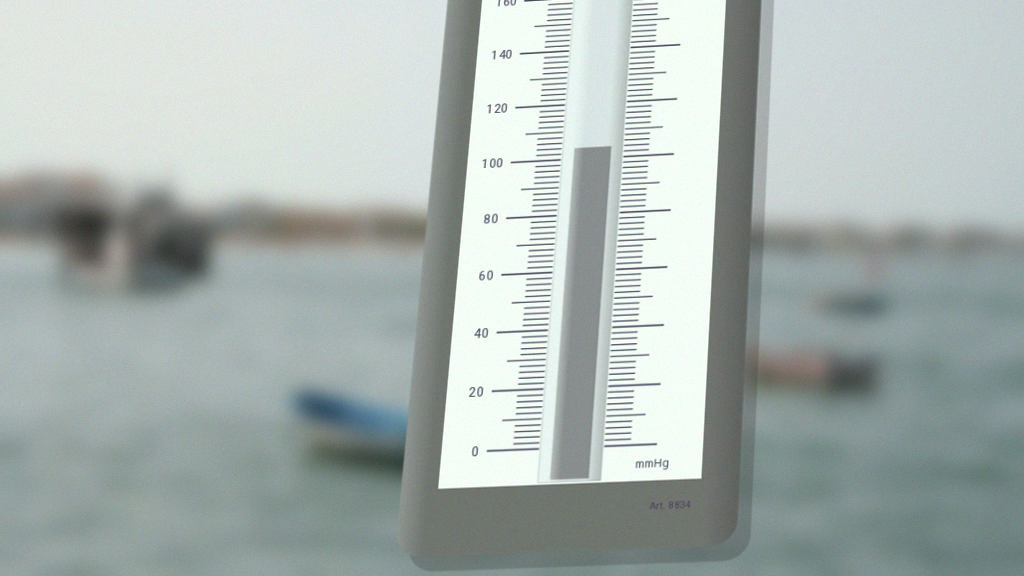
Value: 104 mmHg
